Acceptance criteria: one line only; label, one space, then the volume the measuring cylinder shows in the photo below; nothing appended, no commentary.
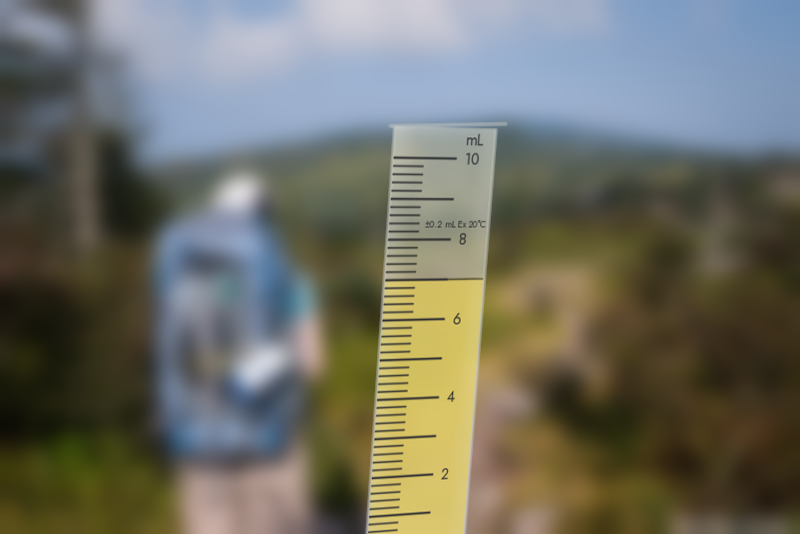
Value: 7 mL
